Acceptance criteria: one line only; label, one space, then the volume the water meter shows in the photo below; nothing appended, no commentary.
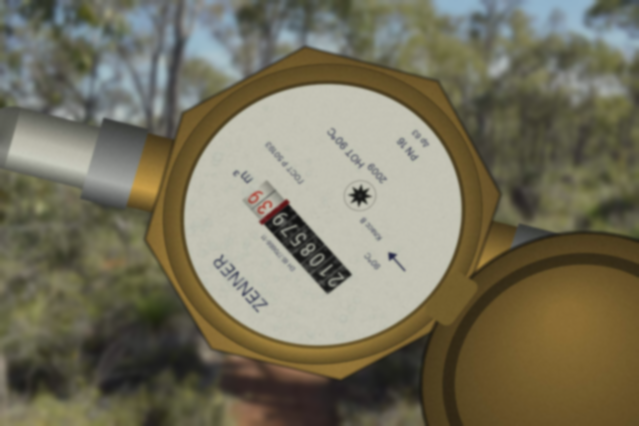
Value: 2108579.39 m³
